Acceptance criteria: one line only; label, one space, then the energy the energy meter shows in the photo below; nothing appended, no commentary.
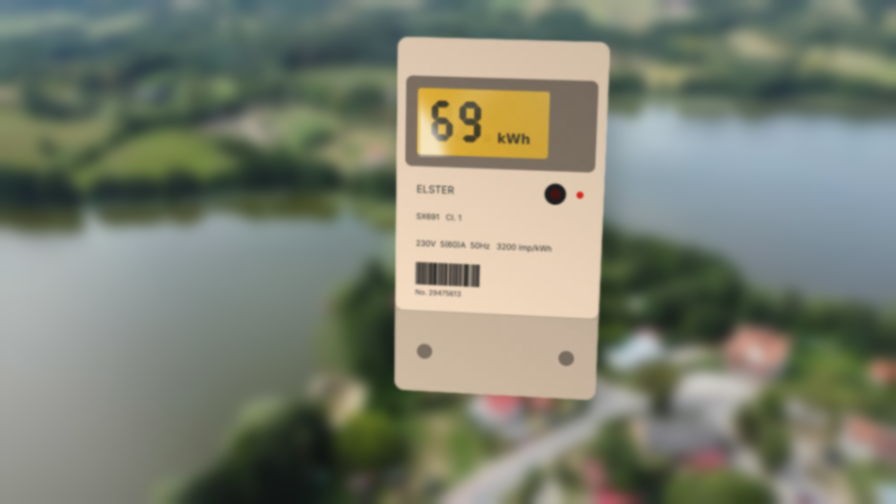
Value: 69 kWh
